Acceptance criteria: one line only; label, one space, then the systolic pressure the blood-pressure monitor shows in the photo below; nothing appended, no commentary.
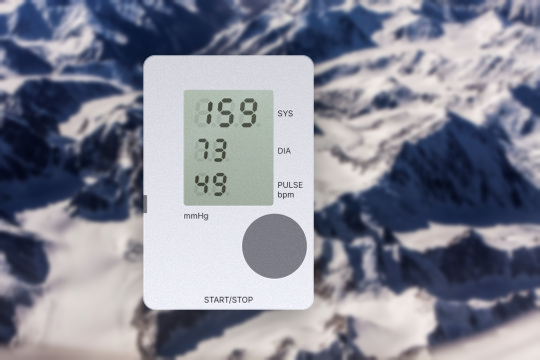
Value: 159 mmHg
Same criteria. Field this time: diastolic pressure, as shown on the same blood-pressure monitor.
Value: 73 mmHg
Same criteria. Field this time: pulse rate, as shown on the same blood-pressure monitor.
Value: 49 bpm
